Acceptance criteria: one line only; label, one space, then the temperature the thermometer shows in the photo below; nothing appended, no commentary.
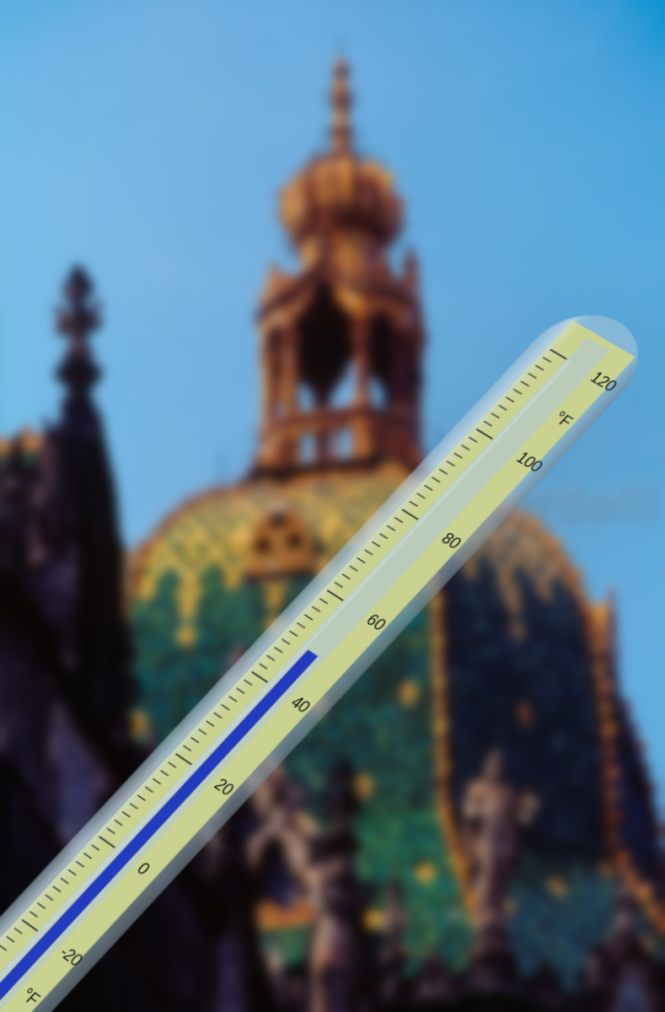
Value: 49 °F
